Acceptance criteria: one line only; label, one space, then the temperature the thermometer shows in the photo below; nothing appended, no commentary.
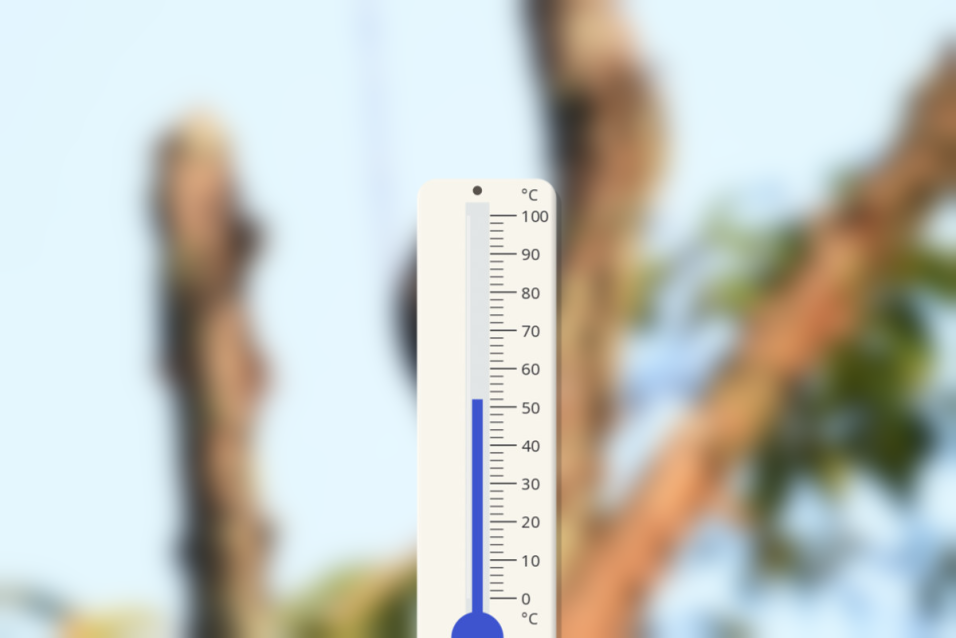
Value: 52 °C
